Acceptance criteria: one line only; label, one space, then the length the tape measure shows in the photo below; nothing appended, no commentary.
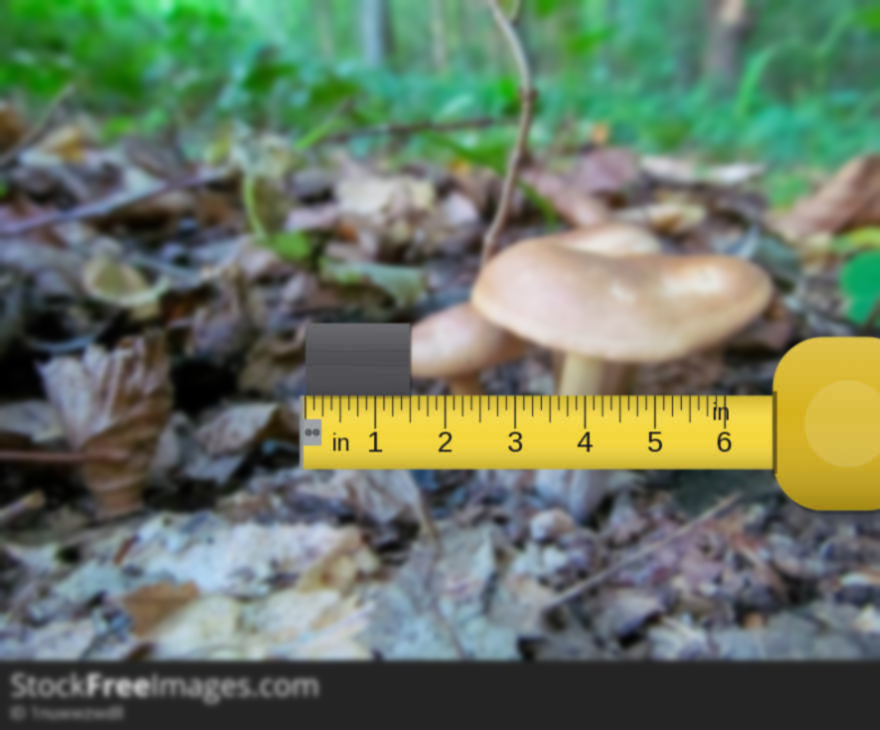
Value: 1.5 in
